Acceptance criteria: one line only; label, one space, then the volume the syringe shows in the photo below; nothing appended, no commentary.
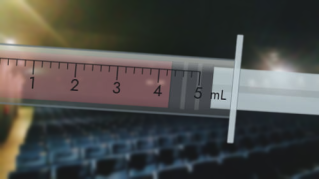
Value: 4.3 mL
